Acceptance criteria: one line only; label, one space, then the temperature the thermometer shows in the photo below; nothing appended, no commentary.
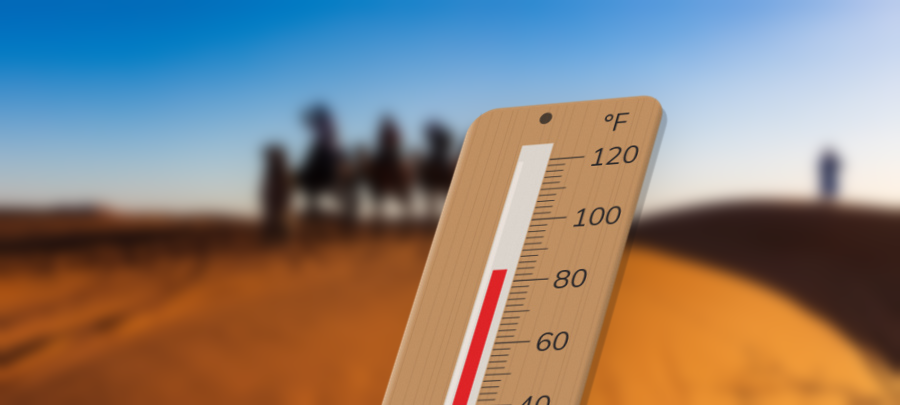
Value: 84 °F
